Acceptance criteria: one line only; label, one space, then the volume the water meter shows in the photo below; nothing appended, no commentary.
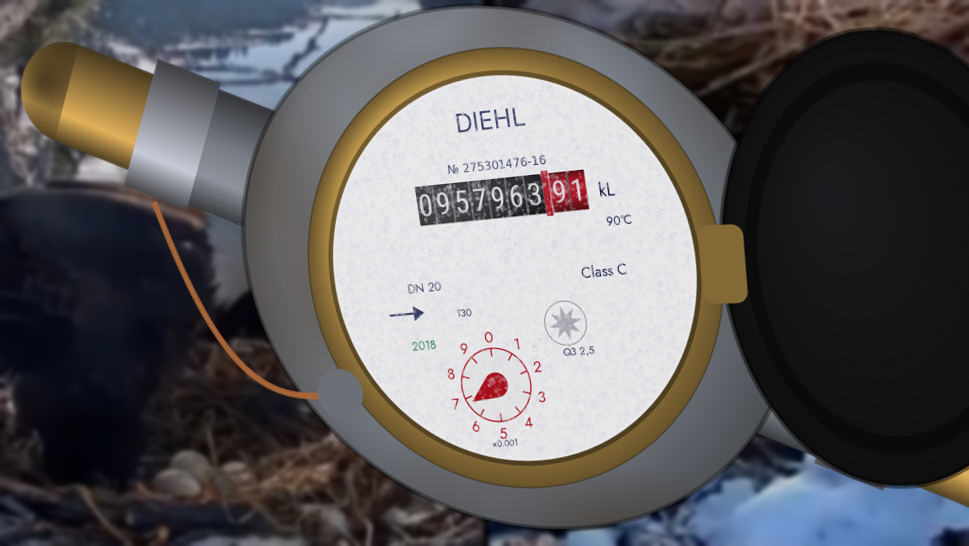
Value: 957963.916 kL
